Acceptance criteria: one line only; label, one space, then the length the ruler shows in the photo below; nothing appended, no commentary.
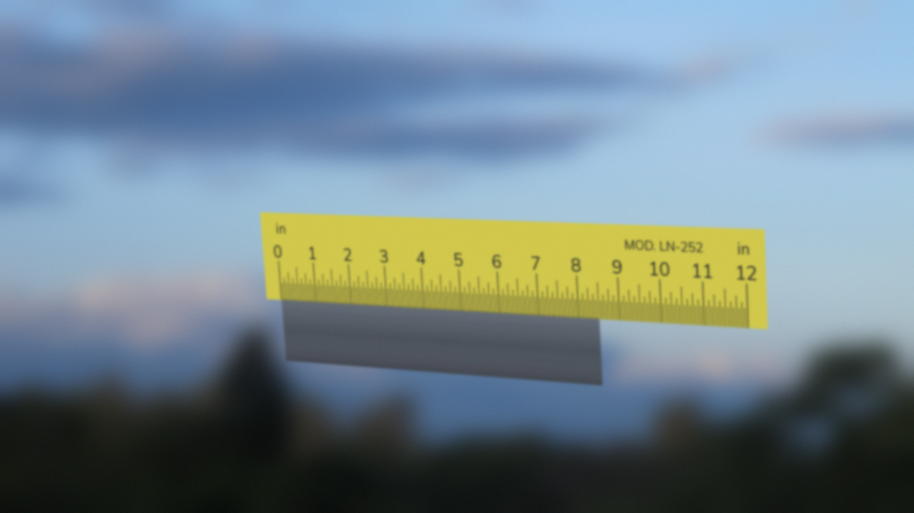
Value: 8.5 in
